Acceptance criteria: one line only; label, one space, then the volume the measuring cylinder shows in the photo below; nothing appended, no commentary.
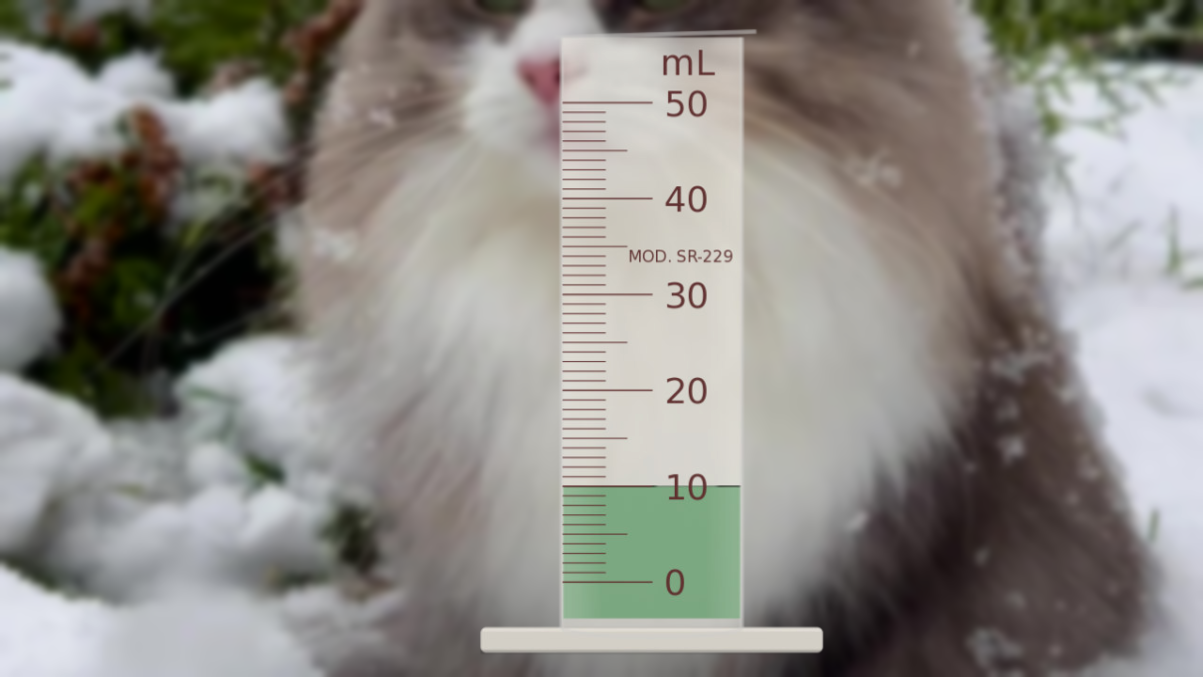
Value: 10 mL
